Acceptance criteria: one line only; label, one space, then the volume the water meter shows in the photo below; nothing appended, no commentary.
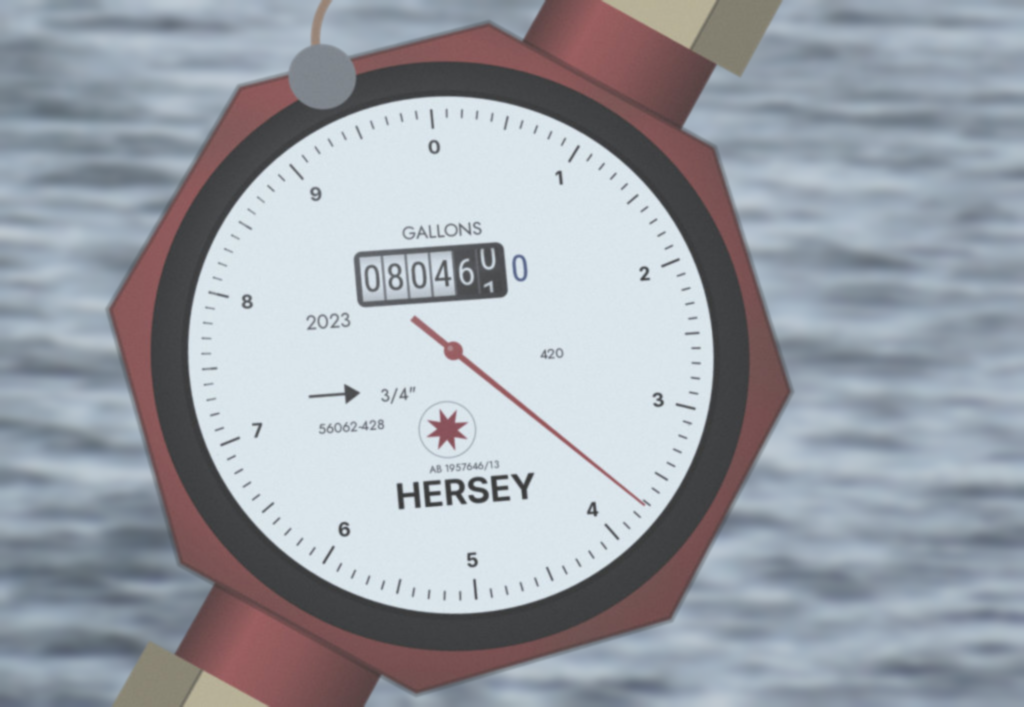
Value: 804603.7 gal
